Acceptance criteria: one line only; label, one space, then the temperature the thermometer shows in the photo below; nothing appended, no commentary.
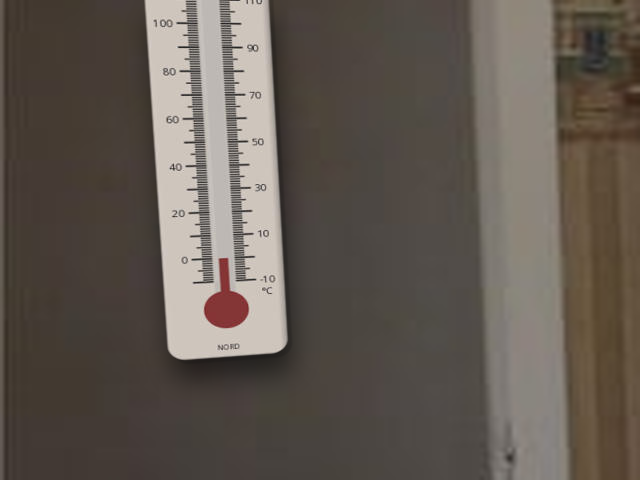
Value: 0 °C
